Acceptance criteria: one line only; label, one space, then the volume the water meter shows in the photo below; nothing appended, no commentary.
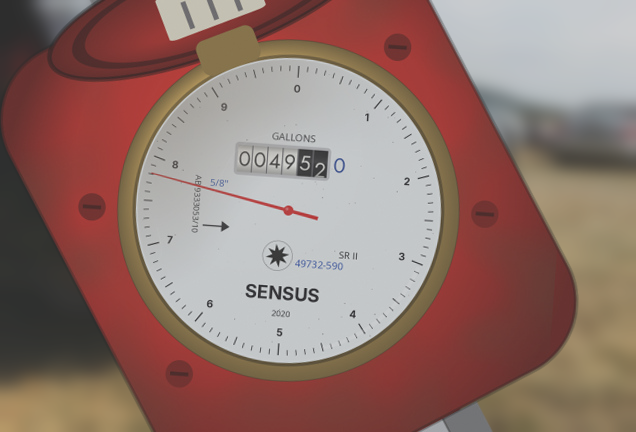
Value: 49517.8 gal
